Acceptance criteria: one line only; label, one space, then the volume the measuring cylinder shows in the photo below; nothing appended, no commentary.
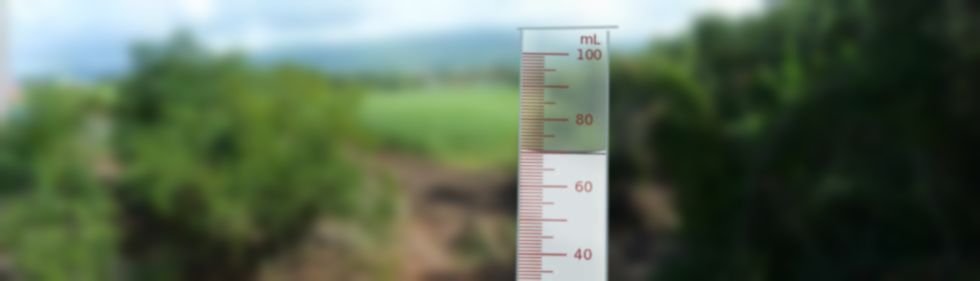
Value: 70 mL
